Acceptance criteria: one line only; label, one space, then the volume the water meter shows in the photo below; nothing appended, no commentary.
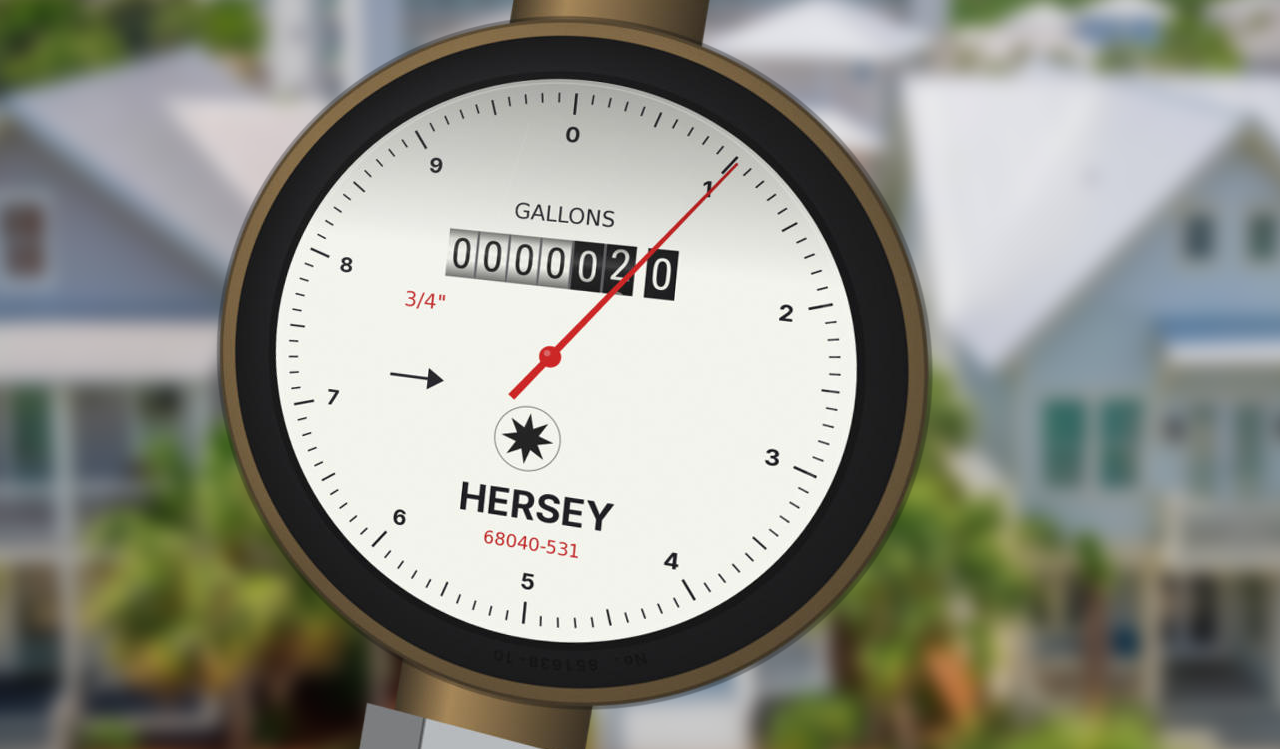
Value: 21.0 gal
